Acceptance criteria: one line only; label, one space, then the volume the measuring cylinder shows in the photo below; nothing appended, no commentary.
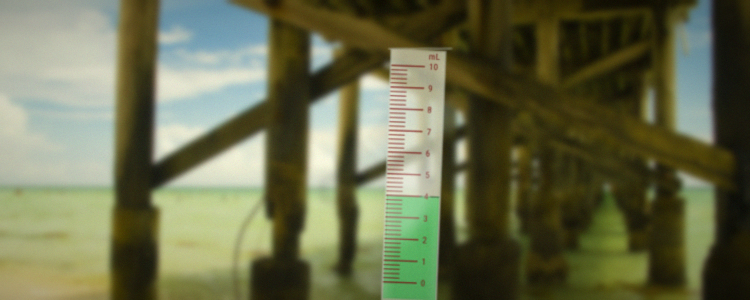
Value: 4 mL
